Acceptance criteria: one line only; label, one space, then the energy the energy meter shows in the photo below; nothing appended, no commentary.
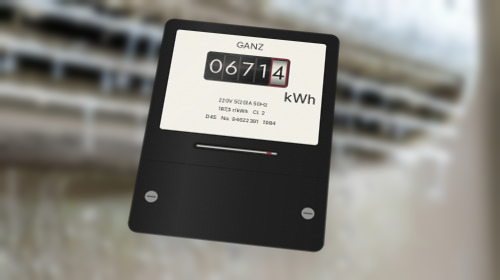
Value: 671.4 kWh
